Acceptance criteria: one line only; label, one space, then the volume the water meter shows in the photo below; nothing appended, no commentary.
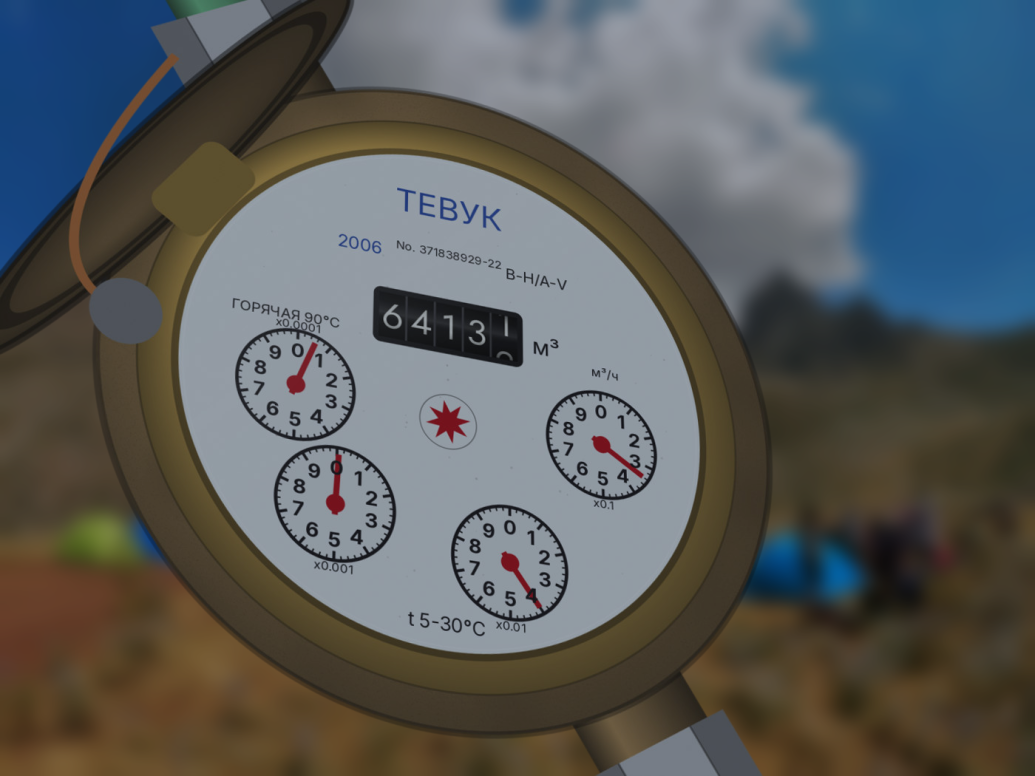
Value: 64131.3400 m³
